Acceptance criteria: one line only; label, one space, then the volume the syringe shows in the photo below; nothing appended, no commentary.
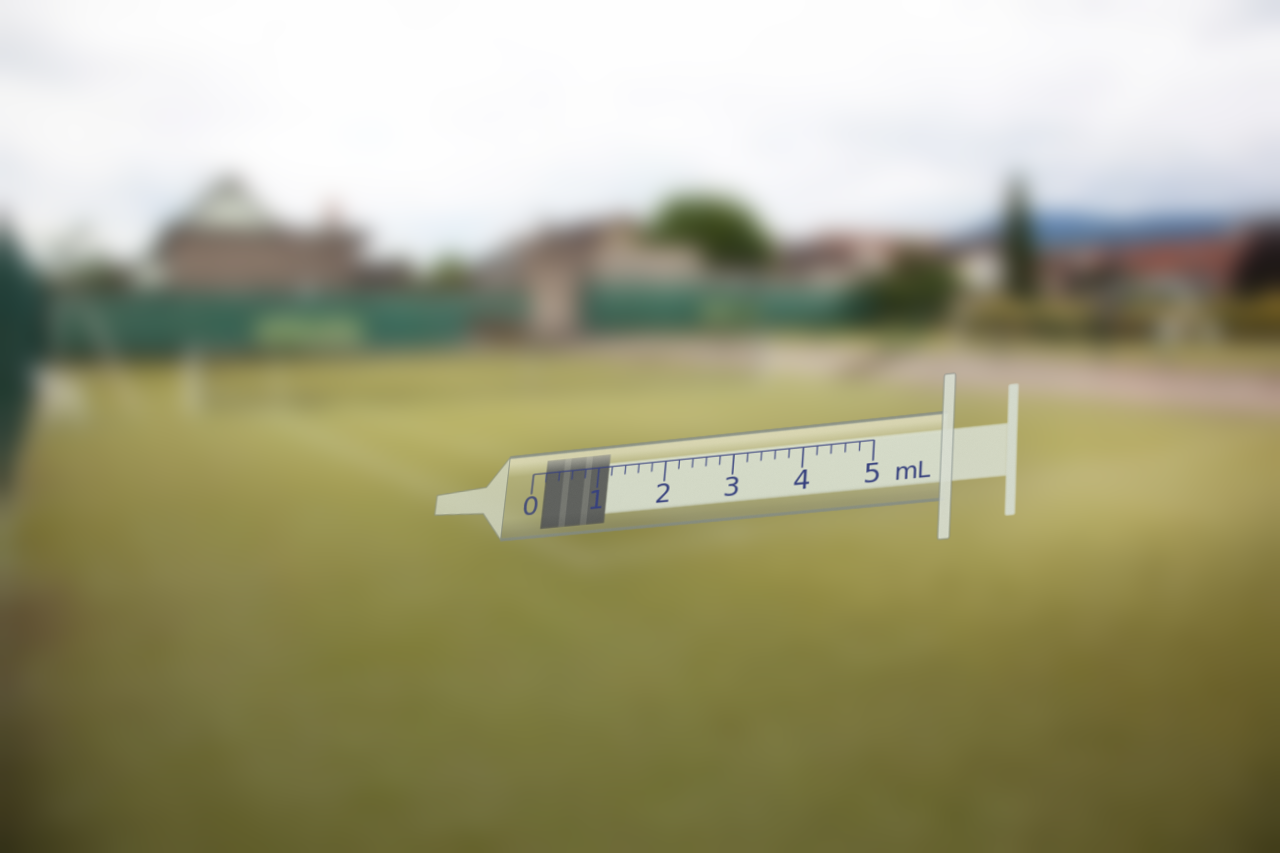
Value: 0.2 mL
